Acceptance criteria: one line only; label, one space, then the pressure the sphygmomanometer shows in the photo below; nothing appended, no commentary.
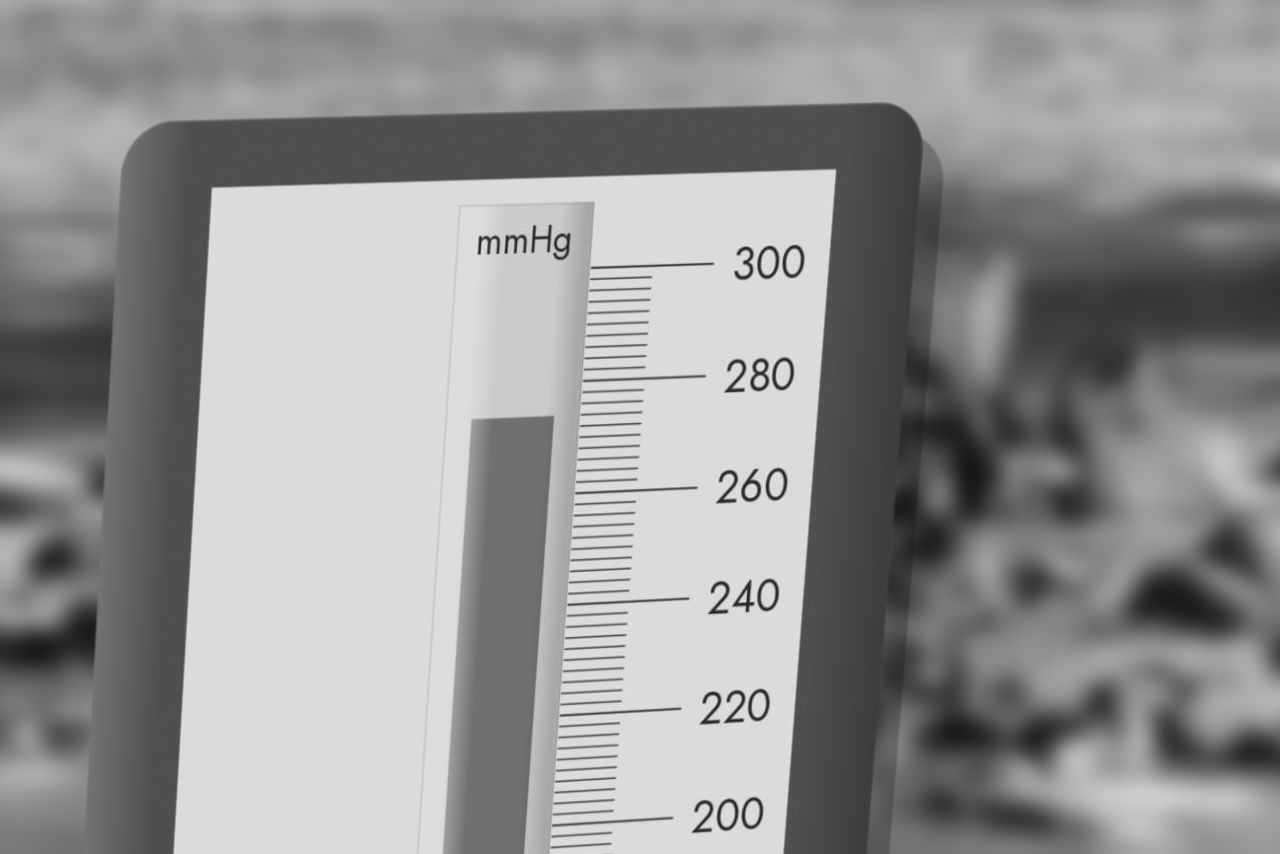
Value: 274 mmHg
